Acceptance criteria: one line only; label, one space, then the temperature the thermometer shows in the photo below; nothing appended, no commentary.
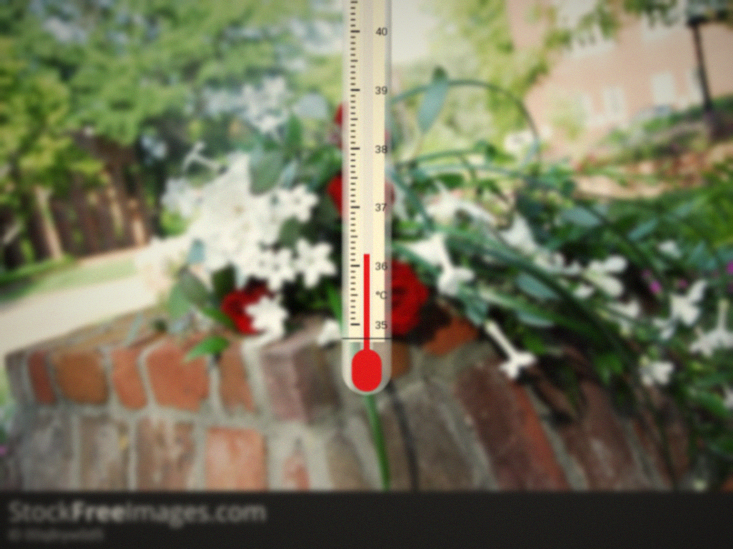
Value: 36.2 °C
